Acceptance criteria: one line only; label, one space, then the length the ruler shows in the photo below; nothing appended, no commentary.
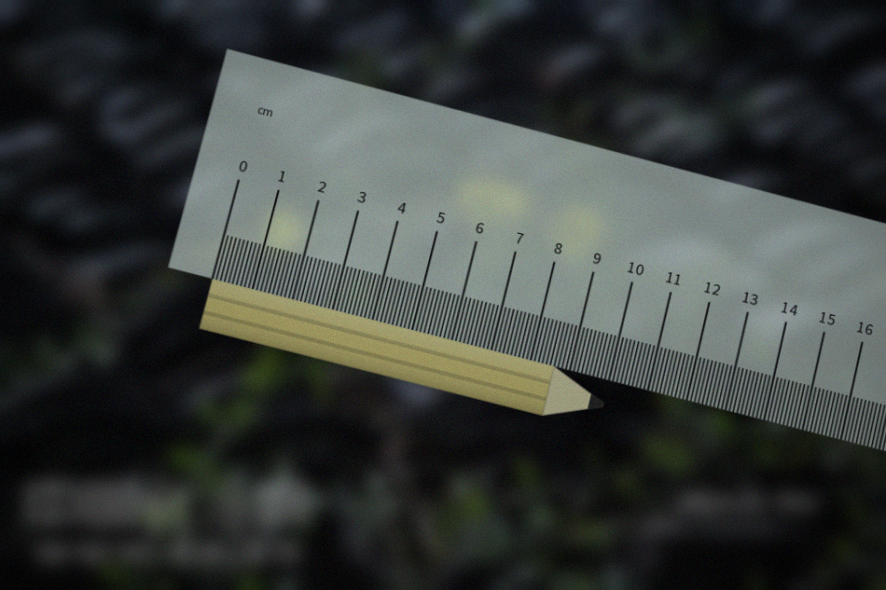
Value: 10 cm
